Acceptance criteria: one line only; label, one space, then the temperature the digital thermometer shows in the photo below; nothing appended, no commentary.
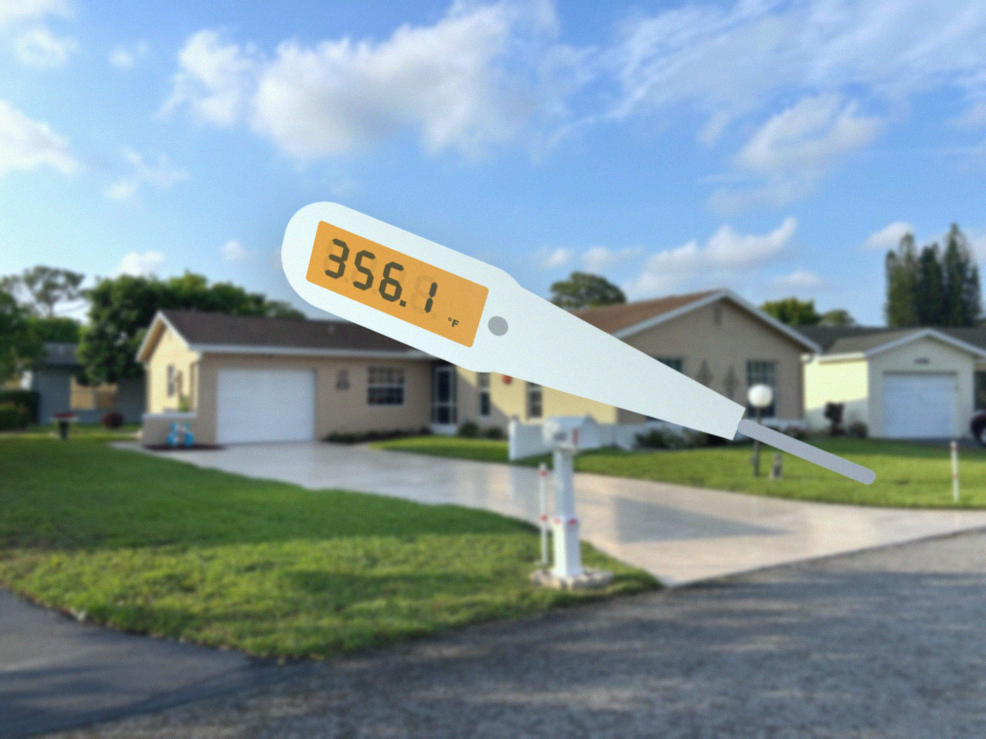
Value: 356.1 °F
